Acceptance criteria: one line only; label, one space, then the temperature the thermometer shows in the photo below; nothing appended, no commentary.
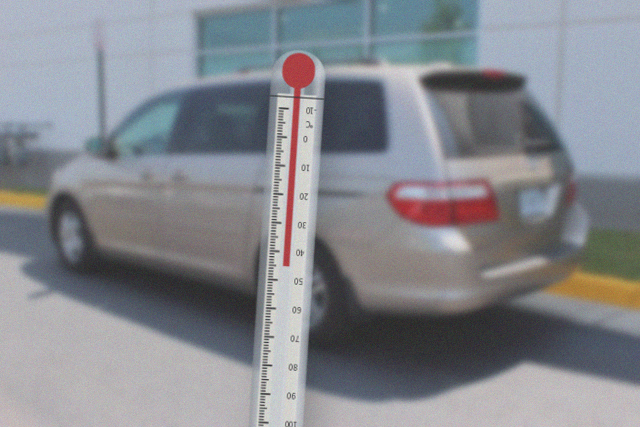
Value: 45 °C
